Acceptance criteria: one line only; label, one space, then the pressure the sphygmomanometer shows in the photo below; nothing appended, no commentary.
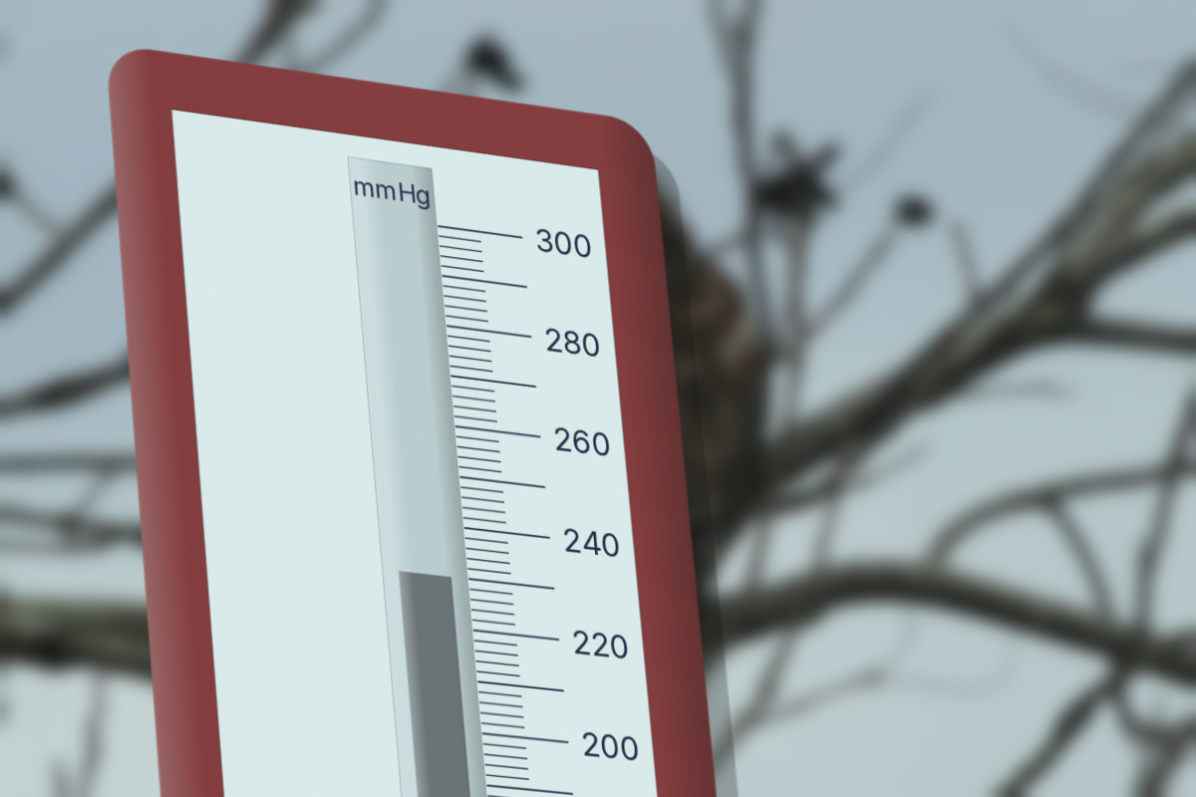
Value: 230 mmHg
